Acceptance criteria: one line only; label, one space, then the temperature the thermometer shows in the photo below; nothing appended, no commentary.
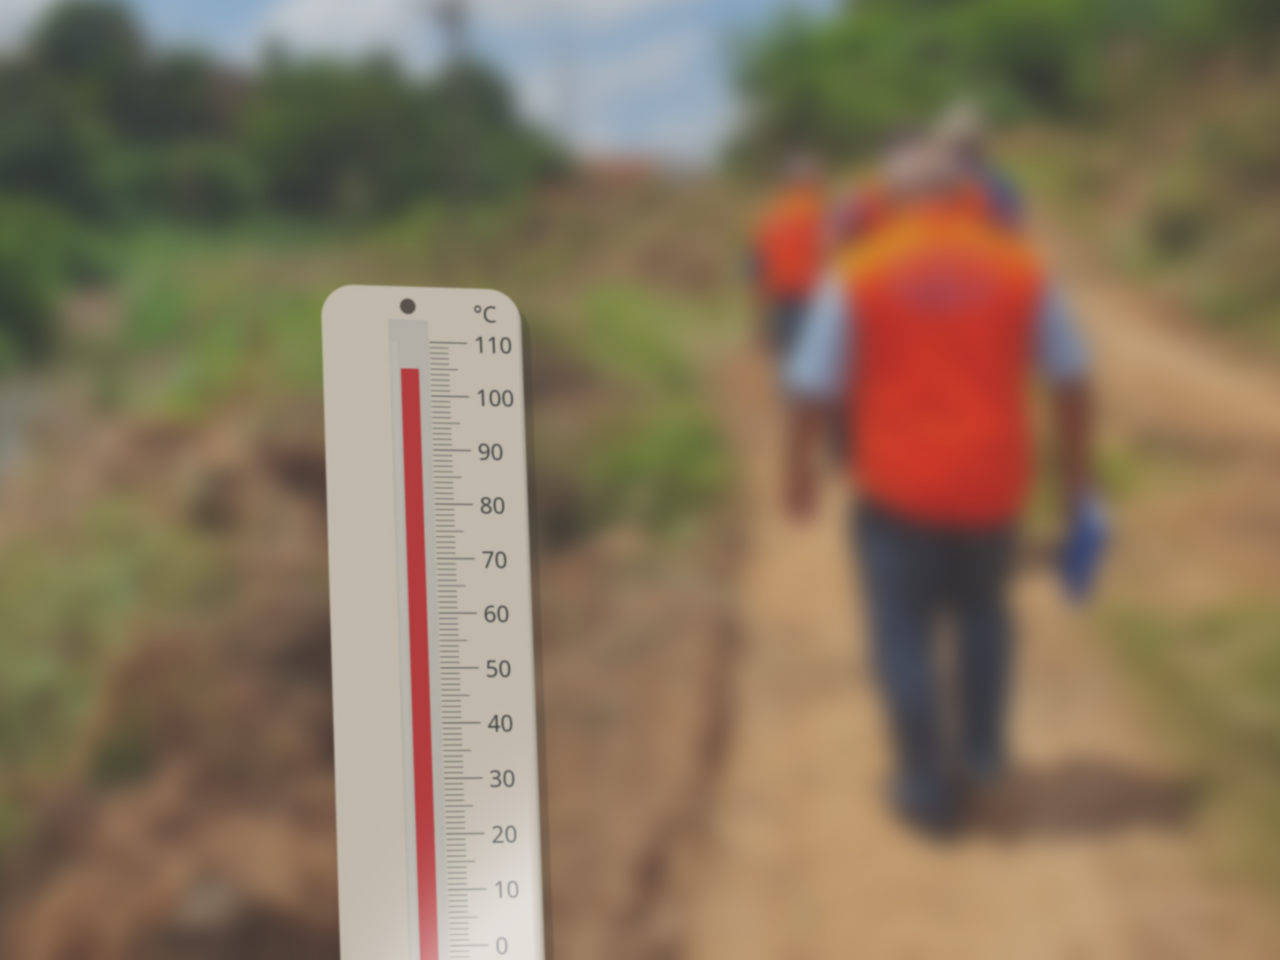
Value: 105 °C
